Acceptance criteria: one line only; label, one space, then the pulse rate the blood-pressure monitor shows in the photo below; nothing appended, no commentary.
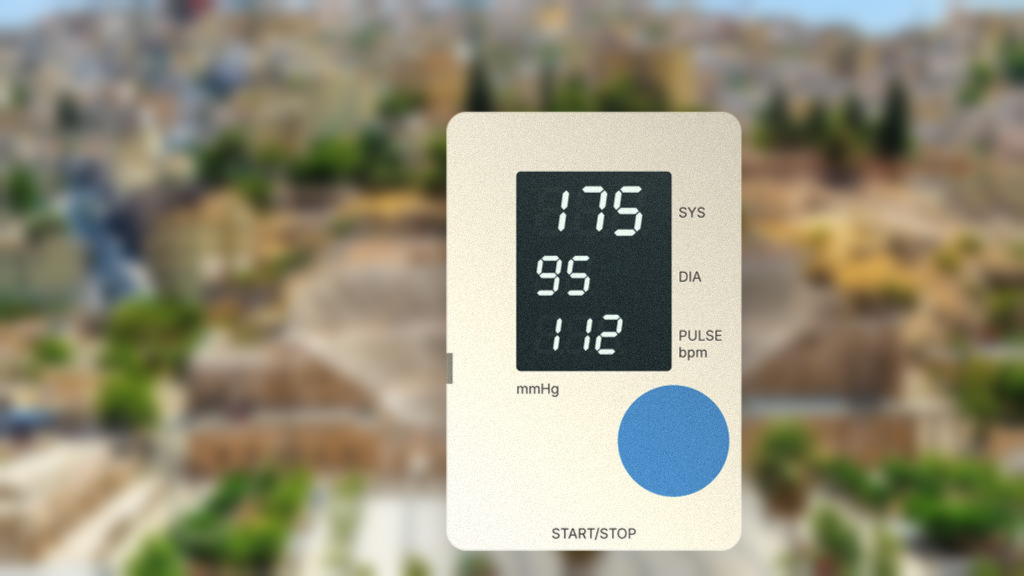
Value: 112 bpm
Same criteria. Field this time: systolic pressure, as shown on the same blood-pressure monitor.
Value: 175 mmHg
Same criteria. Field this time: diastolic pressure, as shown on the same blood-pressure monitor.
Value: 95 mmHg
